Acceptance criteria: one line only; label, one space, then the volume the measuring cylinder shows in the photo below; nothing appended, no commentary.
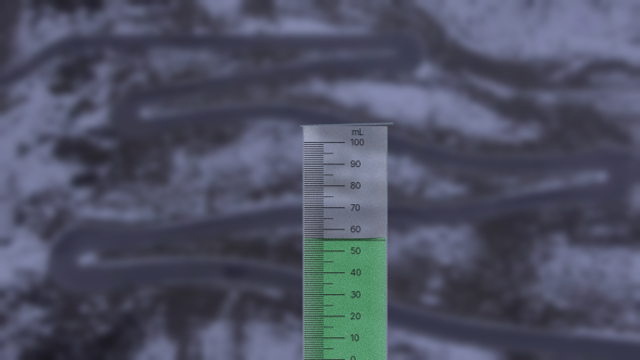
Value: 55 mL
